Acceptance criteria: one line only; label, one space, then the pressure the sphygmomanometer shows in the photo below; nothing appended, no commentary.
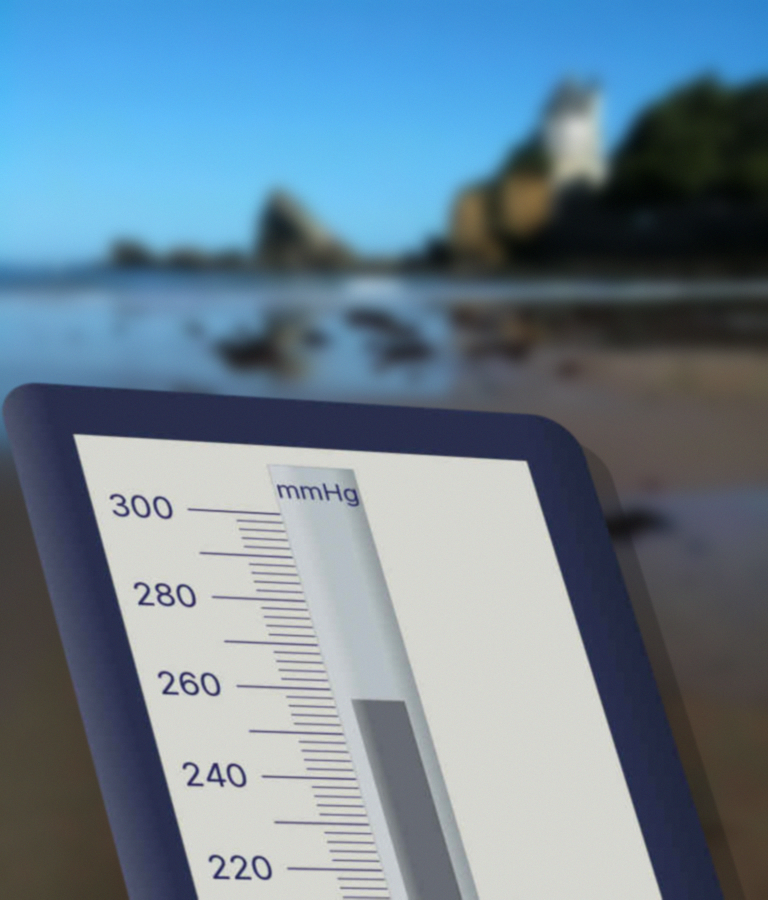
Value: 258 mmHg
